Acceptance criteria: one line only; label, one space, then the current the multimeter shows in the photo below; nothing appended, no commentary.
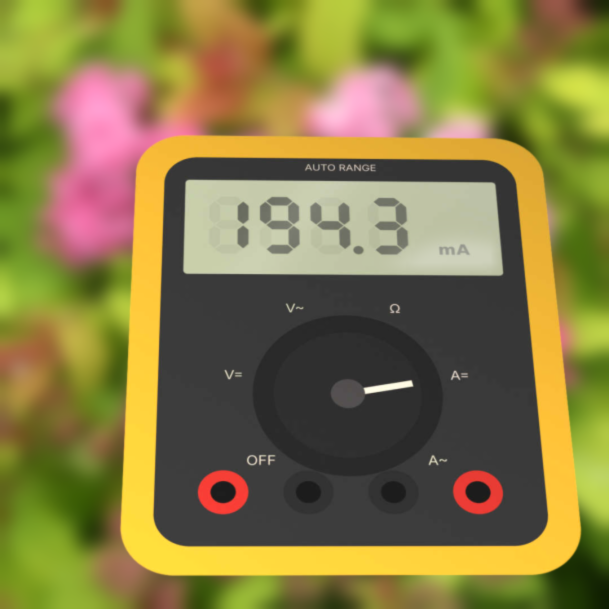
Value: 194.3 mA
